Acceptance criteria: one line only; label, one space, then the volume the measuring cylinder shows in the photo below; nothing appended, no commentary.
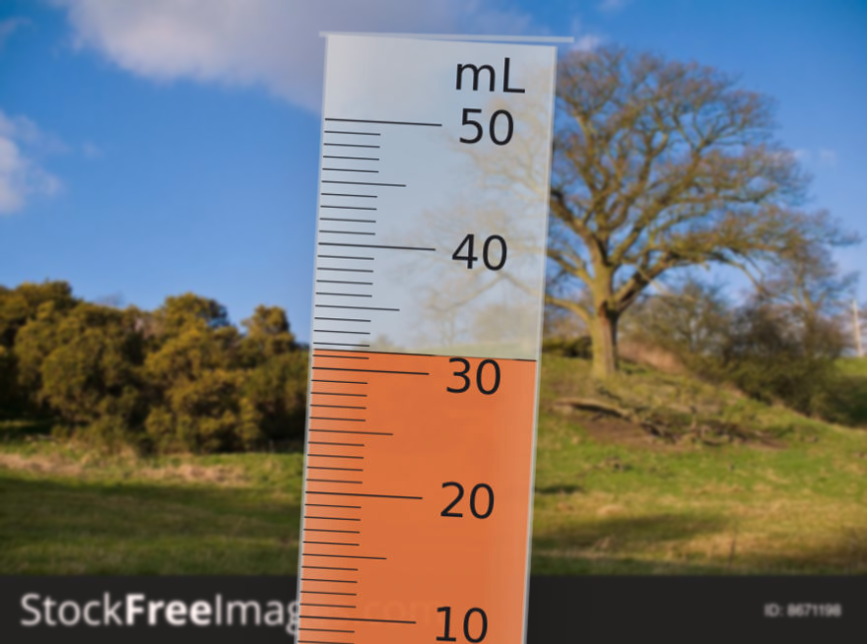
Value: 31.5 mL
